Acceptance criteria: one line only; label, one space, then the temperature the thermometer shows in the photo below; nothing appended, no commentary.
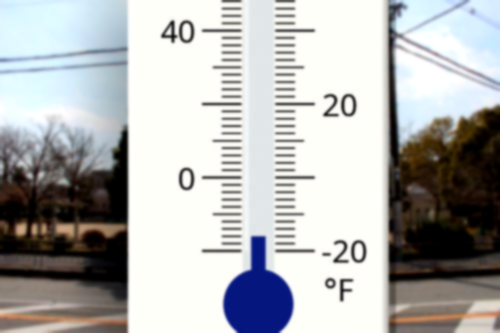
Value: -16 °F
